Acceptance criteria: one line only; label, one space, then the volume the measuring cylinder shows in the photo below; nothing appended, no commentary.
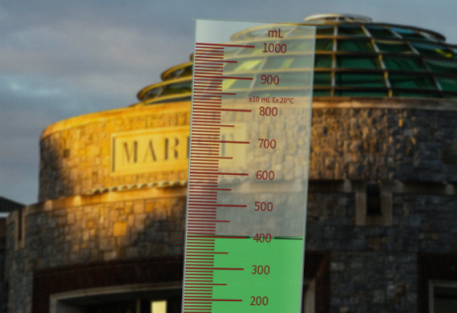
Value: 400 mL
